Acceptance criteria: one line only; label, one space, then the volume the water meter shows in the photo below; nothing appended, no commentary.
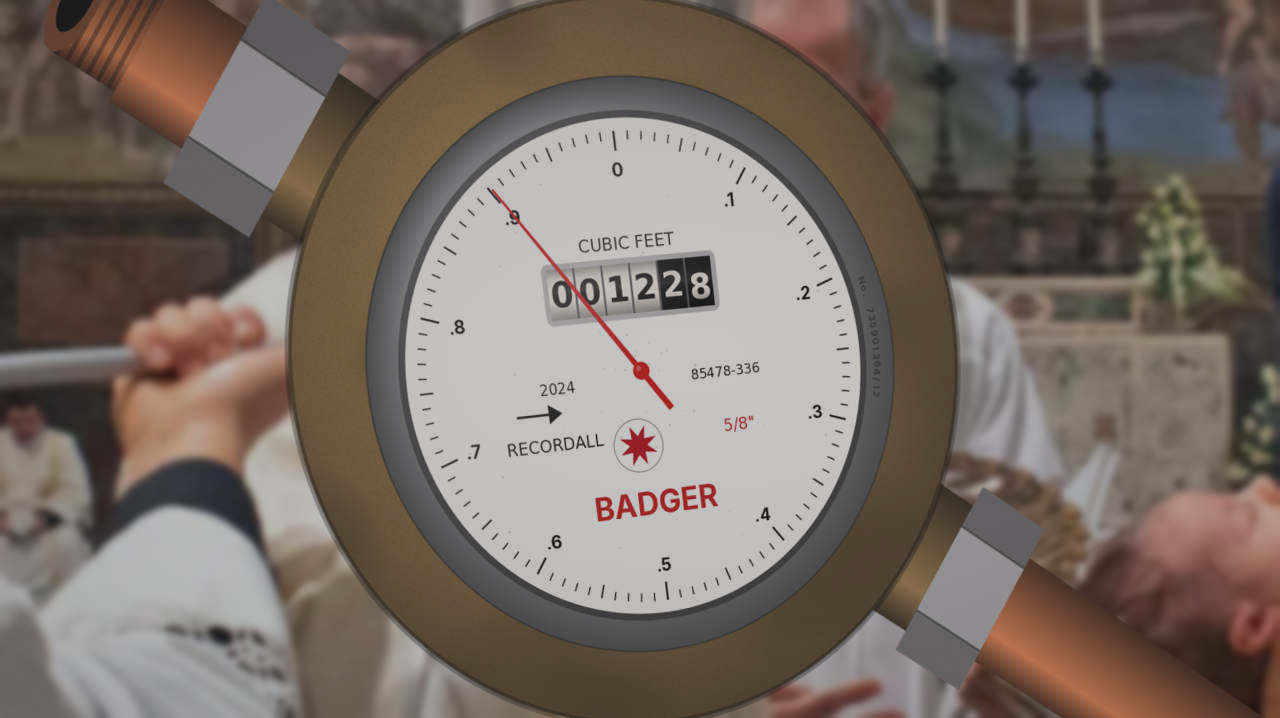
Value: 1227.90 ft³
